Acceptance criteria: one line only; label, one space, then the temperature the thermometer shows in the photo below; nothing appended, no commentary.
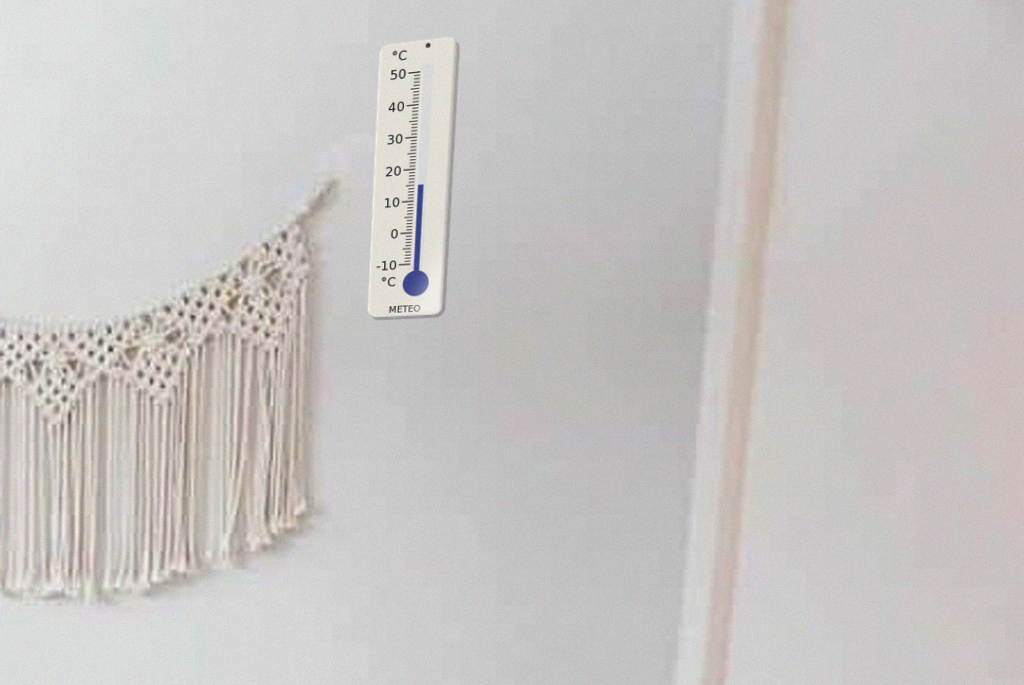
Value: 15 °C
